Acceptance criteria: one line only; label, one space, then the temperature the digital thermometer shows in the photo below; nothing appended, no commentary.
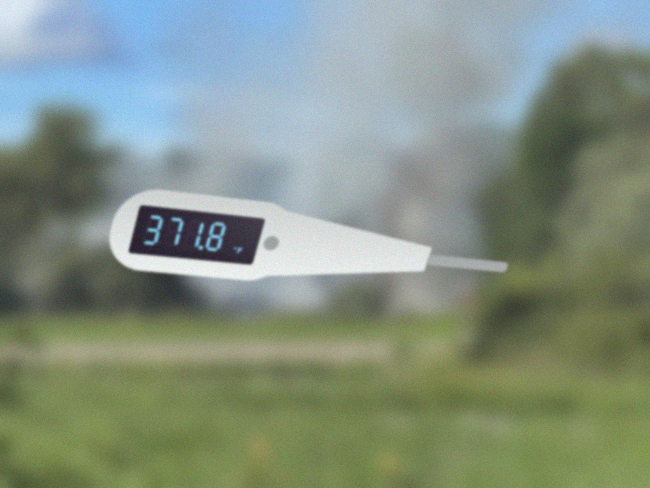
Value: 371.8 °F
